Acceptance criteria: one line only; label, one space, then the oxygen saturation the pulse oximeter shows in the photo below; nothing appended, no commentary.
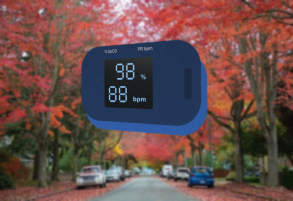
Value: 98 %
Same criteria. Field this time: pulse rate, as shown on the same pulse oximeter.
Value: 88 bpm
